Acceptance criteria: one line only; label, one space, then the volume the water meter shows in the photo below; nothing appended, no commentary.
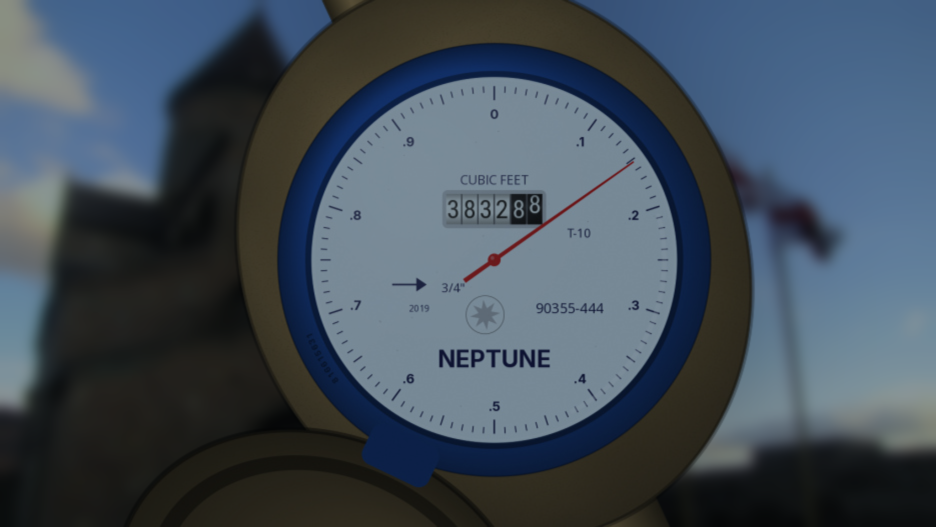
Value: 383288.15 ft³
